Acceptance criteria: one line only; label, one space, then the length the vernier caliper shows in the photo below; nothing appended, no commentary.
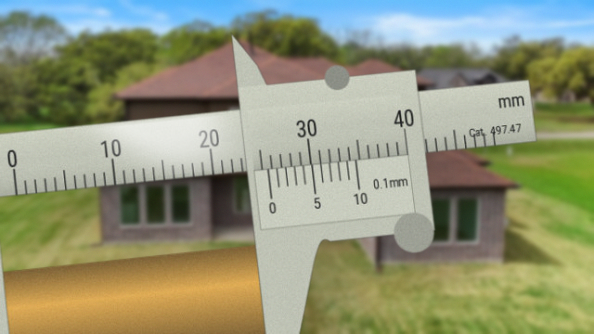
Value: 25.6 mm
